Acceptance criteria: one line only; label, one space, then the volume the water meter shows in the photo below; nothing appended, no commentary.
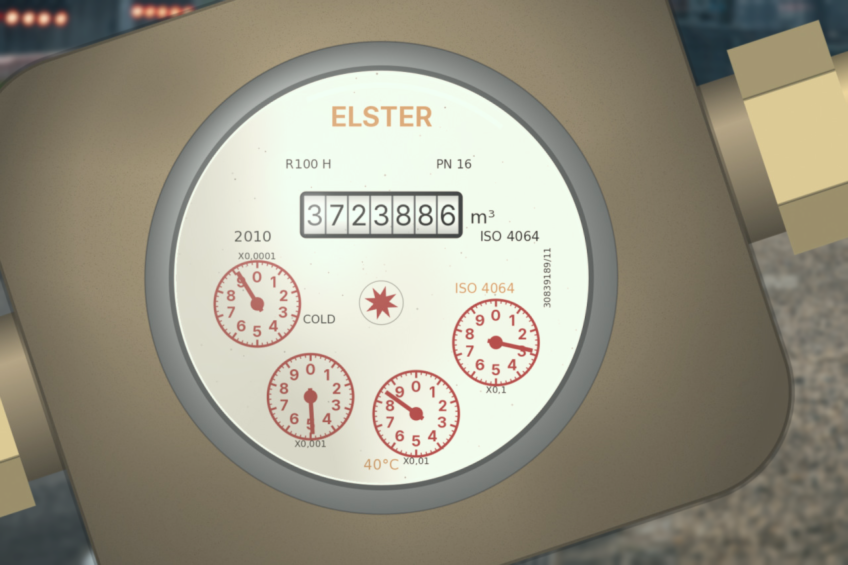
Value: 3723886.2849 m³
